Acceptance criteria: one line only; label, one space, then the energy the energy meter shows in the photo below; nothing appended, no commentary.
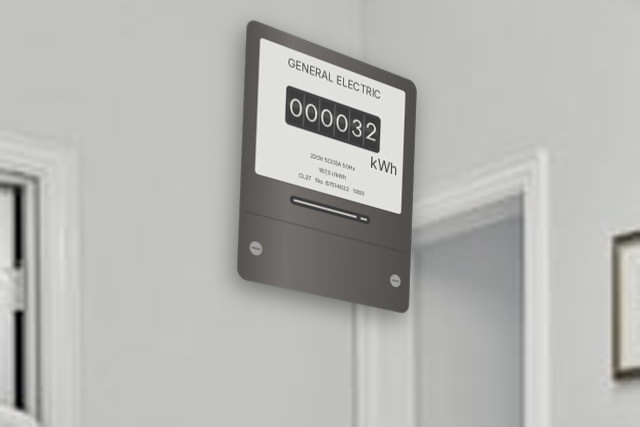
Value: 32 kWh
